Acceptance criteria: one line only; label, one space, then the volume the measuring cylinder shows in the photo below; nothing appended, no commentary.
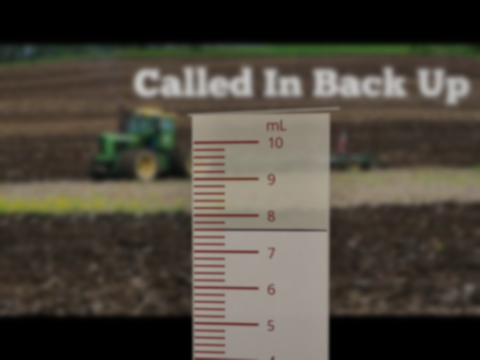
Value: 7.6 mL
